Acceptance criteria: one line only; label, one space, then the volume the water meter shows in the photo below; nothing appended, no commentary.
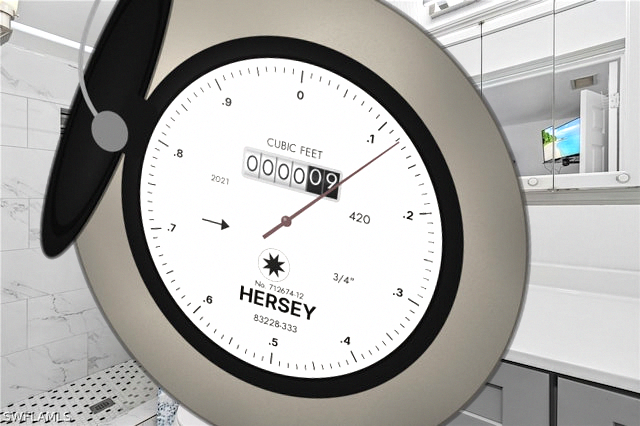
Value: 9.12 ft³
